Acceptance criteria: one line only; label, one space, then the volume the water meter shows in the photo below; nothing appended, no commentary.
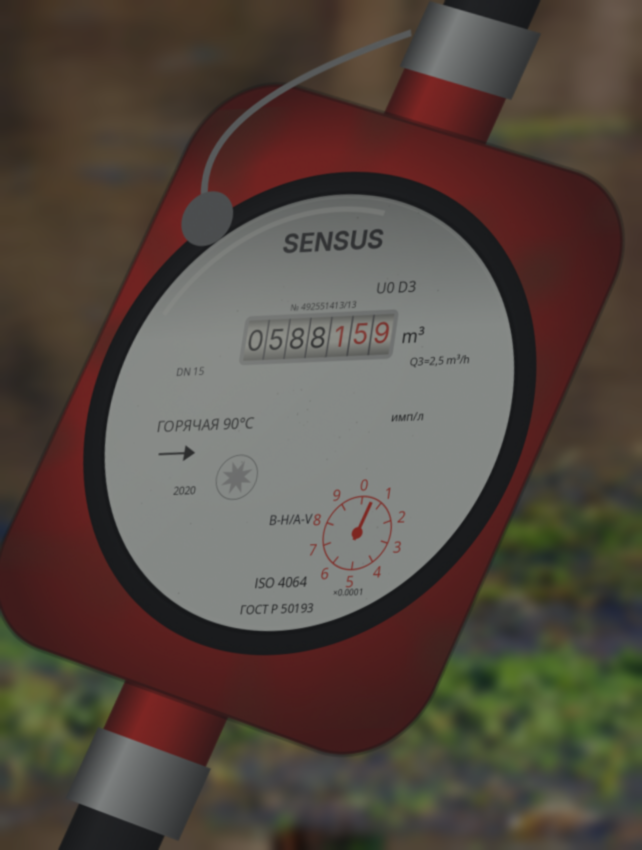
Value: 588.1590 m³
